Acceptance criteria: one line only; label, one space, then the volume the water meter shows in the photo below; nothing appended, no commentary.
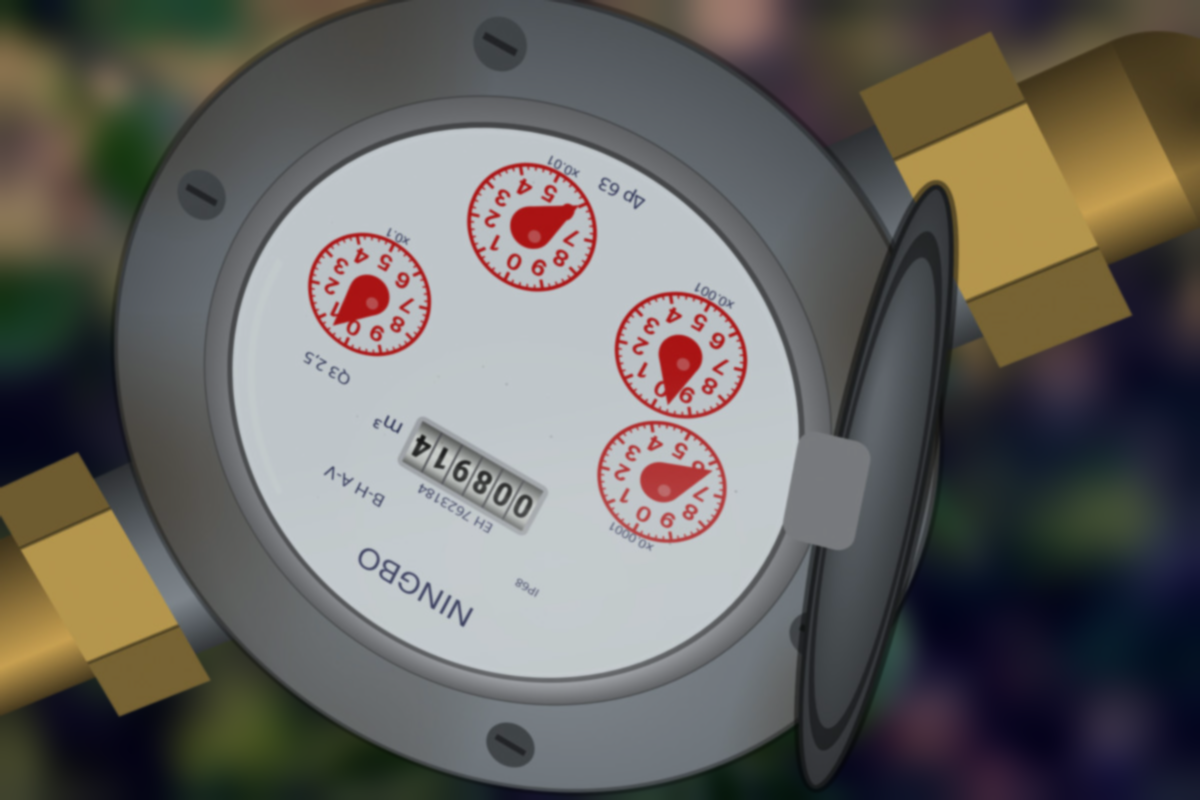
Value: 8914.0596 m³
